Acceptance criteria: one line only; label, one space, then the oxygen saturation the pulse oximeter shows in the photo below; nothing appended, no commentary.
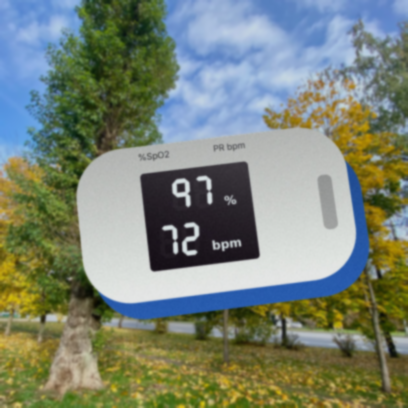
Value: 97 %
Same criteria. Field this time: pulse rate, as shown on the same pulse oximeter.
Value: 72 bpm
